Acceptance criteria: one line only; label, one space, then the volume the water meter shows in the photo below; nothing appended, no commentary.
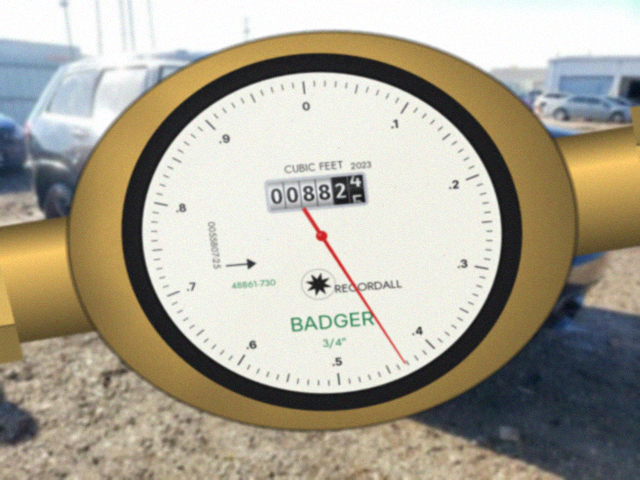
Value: 8824.43 ft³
